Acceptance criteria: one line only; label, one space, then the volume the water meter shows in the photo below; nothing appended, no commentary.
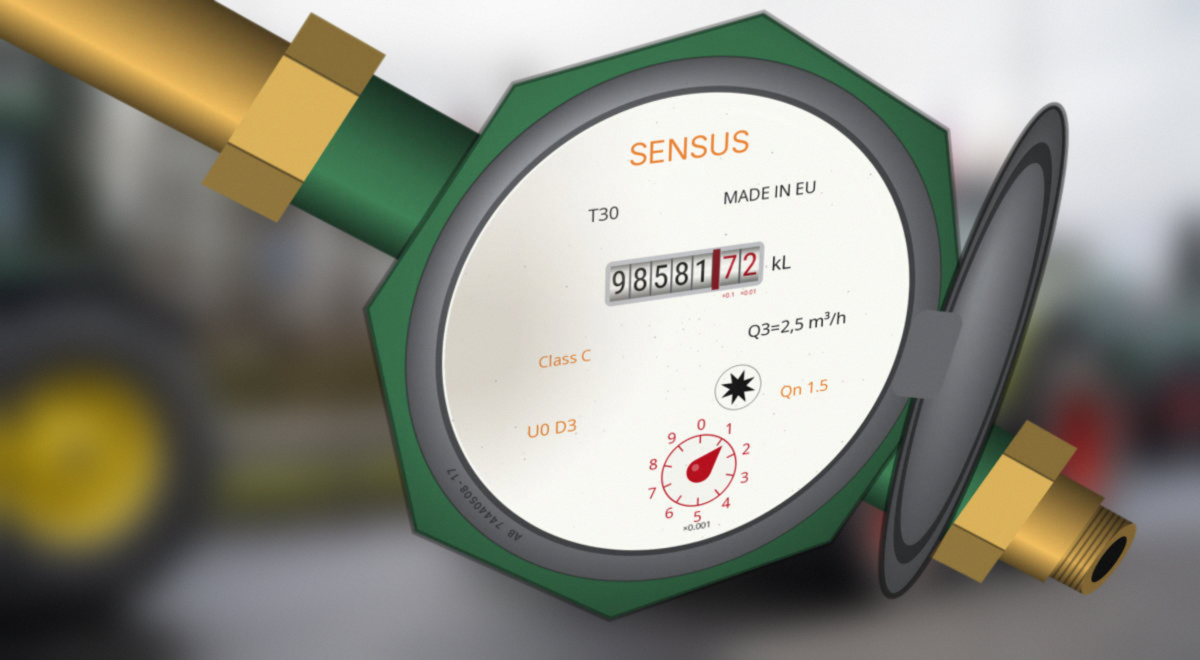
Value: 98581.721 kL
